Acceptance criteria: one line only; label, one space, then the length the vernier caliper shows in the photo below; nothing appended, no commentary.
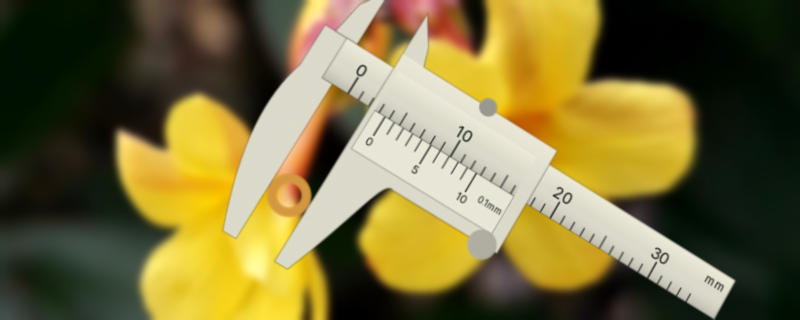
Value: 3.6 mm
